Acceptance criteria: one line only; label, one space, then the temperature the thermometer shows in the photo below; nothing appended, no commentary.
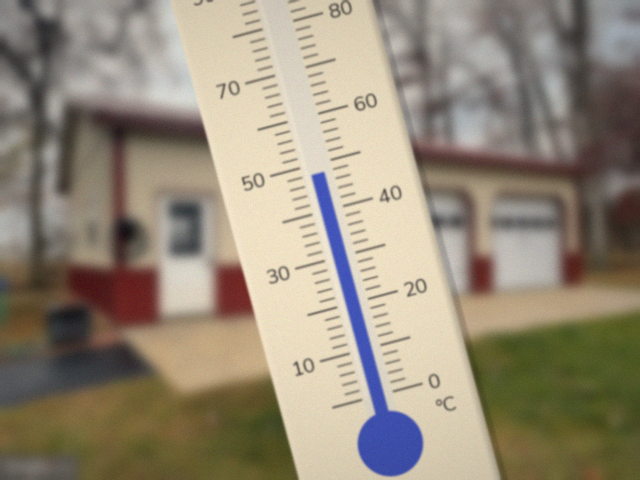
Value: 48 °C
